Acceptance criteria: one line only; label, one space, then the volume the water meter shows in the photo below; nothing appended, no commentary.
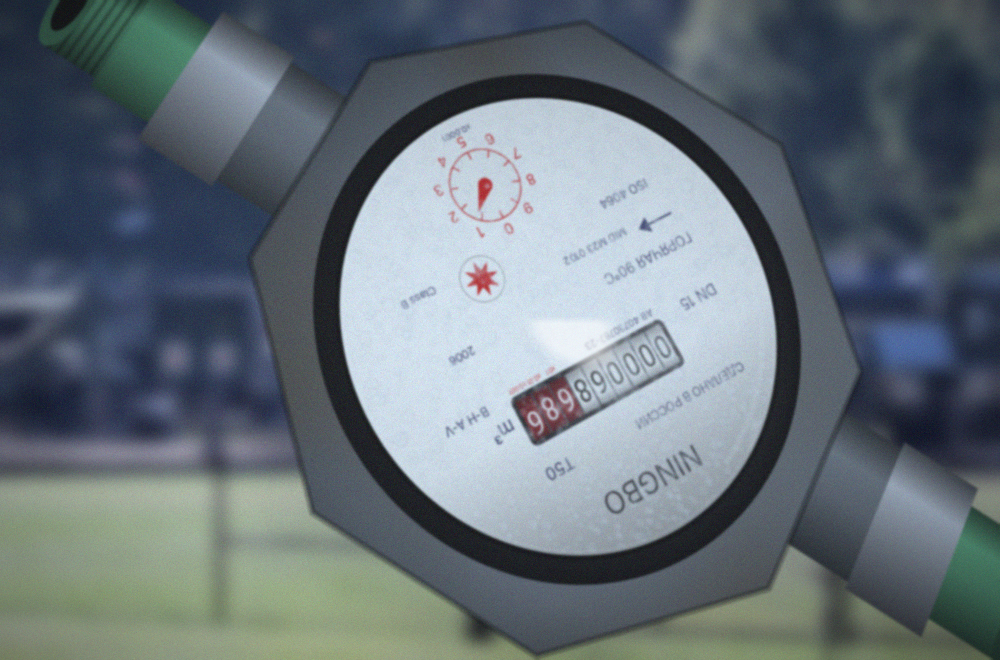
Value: 68.6861 m³
